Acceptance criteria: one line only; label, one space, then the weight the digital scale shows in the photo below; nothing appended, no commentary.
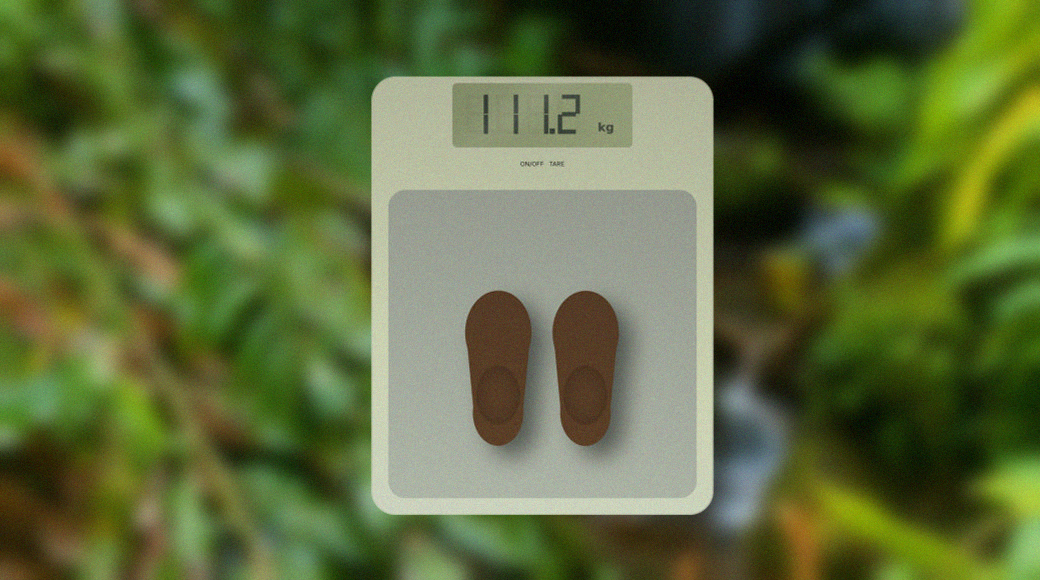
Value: 111.2 kg
